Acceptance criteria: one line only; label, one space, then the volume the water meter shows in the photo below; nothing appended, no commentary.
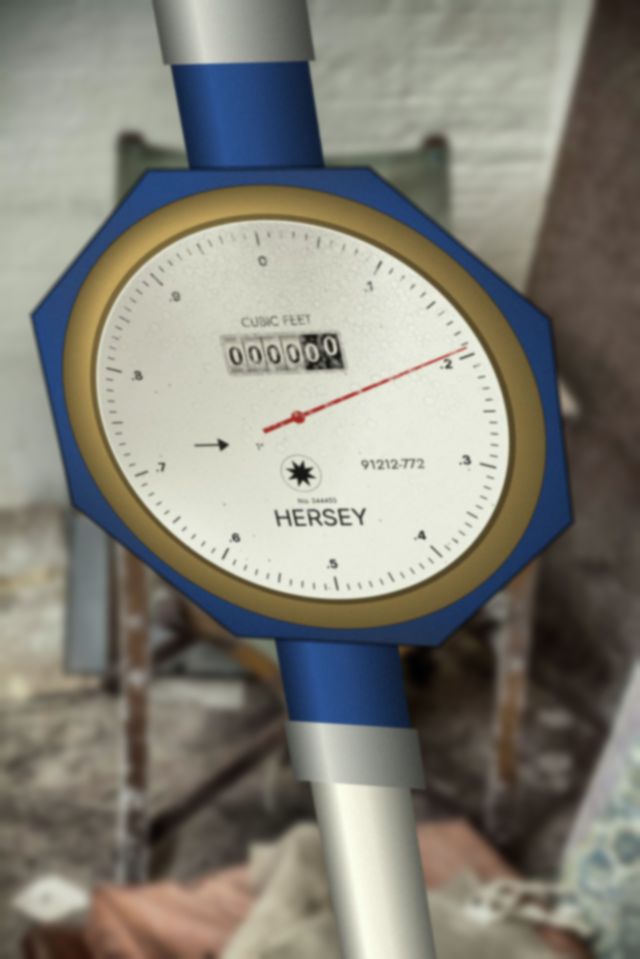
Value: 0.19 ft³
